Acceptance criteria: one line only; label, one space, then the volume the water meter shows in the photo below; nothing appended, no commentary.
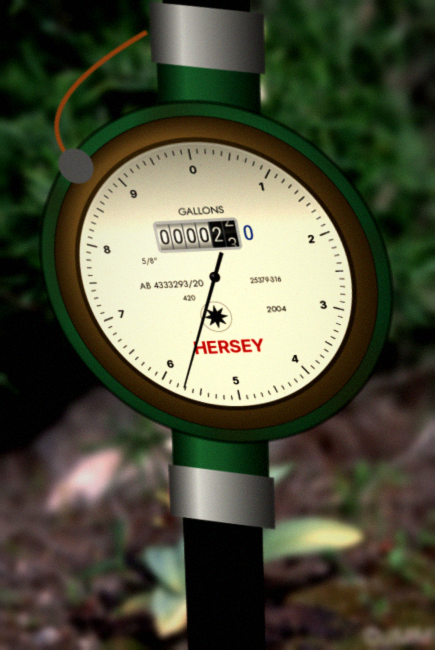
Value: 225.7 gal
